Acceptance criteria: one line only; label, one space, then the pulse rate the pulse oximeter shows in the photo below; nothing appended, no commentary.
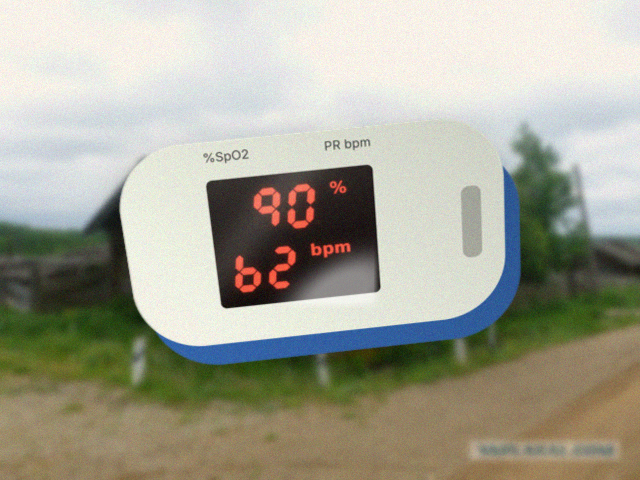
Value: 62 bpm
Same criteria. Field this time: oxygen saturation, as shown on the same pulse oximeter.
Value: 90 %
